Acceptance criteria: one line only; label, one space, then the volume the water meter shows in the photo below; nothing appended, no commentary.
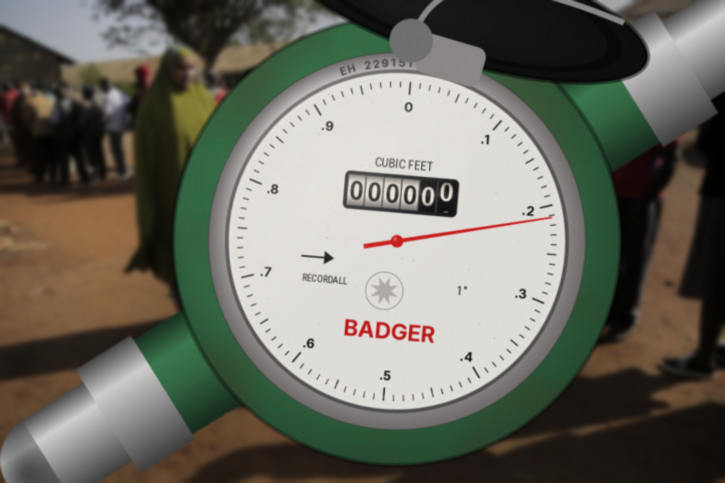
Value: 0.21 ft³
